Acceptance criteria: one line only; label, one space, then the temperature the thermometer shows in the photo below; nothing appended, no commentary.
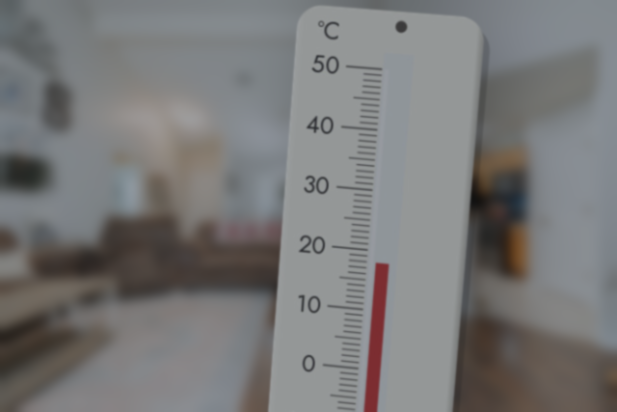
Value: 18 °C
